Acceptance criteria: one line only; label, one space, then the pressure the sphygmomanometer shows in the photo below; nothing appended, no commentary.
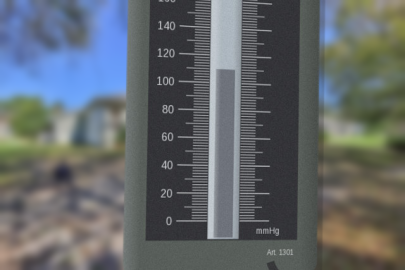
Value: 110 mmHg
